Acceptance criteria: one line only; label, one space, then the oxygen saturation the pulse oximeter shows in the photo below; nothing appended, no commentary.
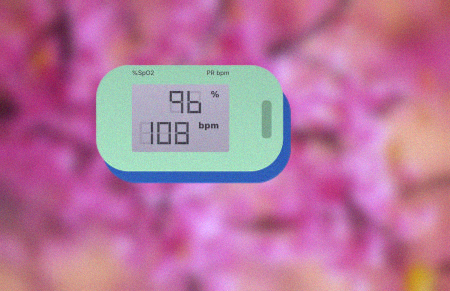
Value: 96 %
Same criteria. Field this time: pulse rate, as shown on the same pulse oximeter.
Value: 108 bpm
